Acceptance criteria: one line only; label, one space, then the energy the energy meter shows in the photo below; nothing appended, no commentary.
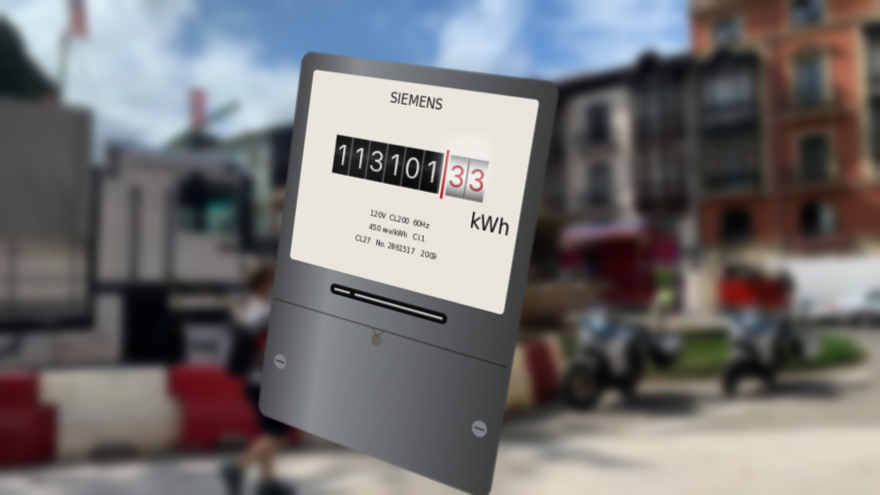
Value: 113101.33 kWh
